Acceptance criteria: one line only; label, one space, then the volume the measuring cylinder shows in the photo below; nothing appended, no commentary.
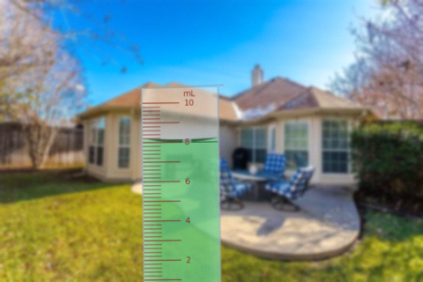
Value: 8 mL
